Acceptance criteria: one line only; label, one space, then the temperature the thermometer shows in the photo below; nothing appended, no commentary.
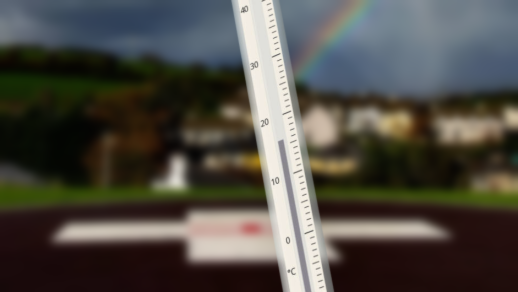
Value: 16 °C
